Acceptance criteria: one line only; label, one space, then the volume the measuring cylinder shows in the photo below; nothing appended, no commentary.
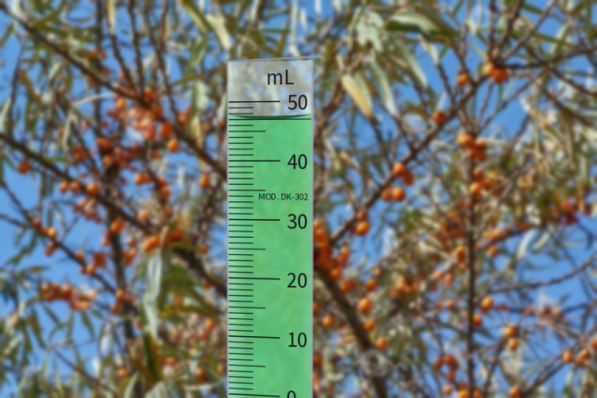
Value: 47 mL
